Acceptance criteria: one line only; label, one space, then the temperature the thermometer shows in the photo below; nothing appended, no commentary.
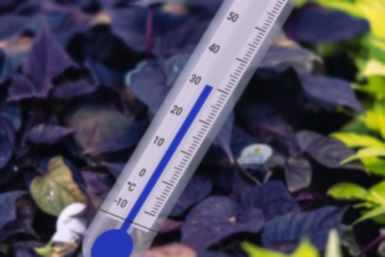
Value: 30 °C
